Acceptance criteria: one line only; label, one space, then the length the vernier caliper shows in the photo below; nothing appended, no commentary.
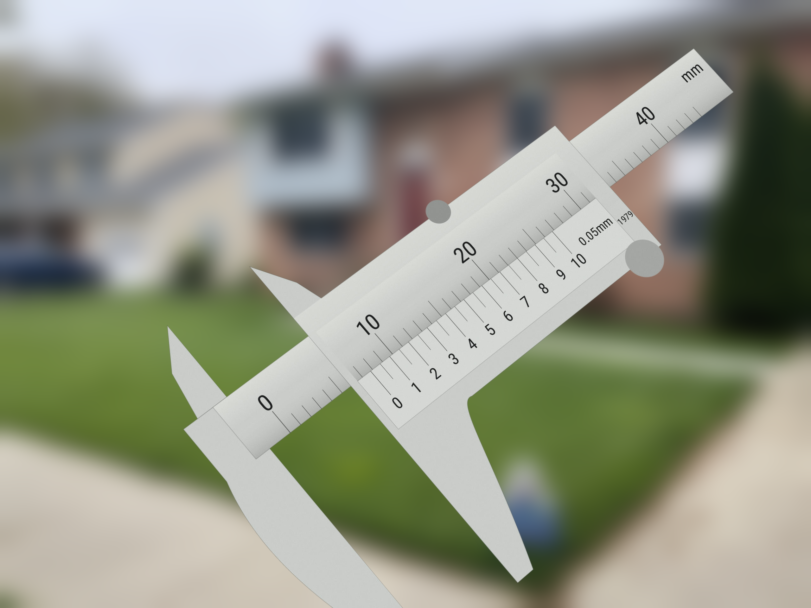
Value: 7.8 mm
